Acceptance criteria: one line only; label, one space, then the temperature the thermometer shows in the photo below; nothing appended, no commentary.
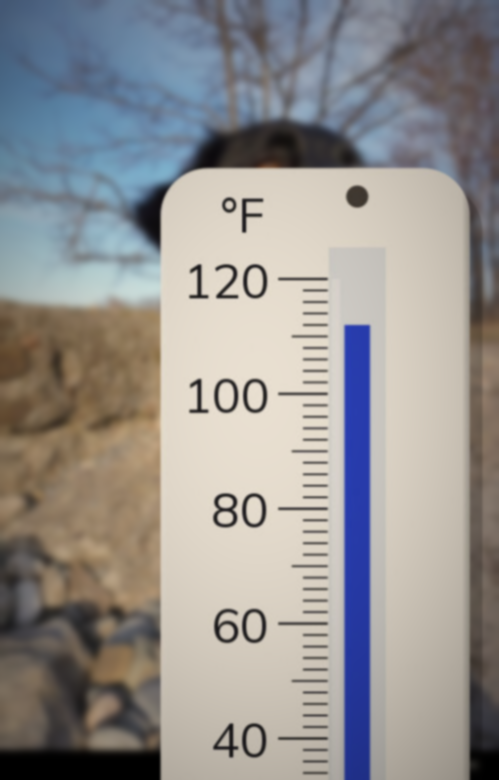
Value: 112 °F
